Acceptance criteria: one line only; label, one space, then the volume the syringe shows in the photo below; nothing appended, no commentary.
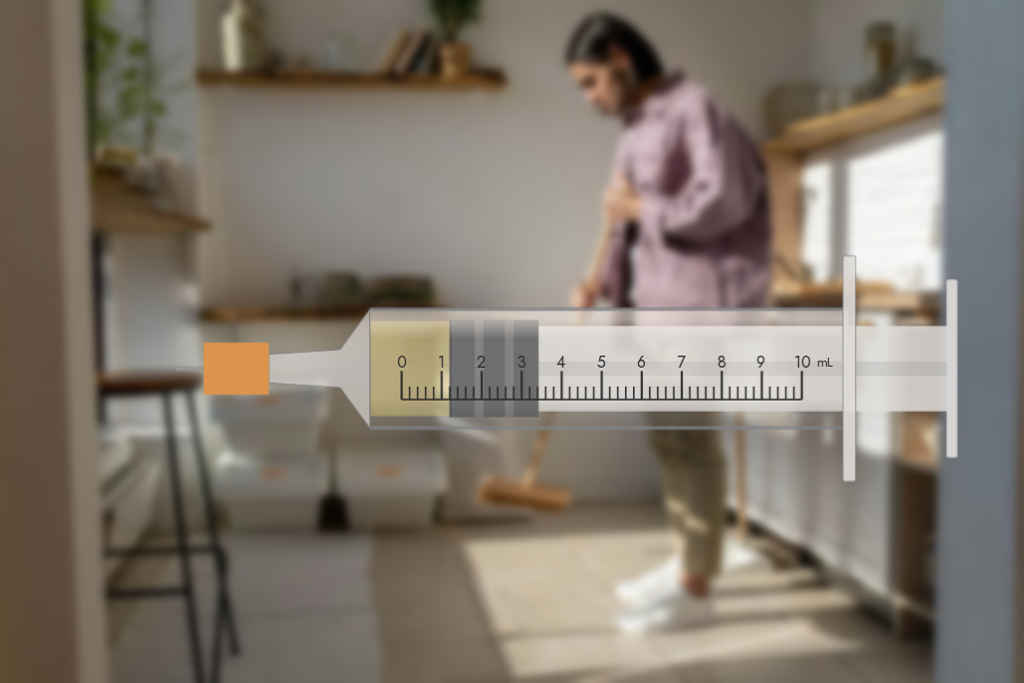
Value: 1.2 mL
